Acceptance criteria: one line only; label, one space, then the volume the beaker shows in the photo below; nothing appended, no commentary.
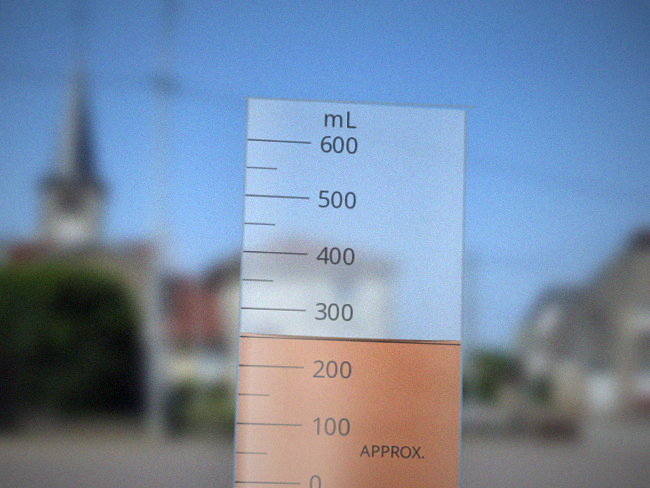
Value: 250 mL
